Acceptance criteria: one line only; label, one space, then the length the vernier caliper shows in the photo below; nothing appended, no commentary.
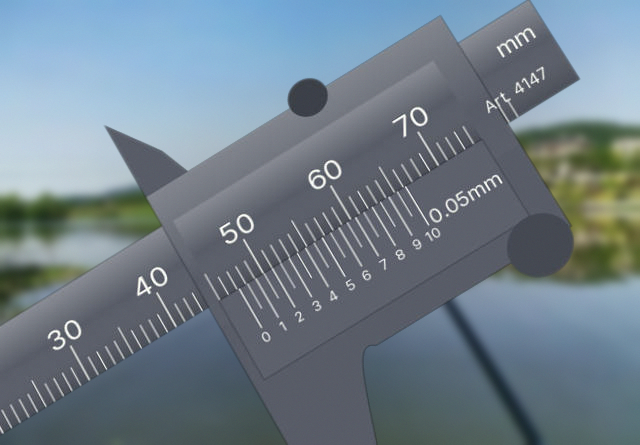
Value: 47.2 mm
